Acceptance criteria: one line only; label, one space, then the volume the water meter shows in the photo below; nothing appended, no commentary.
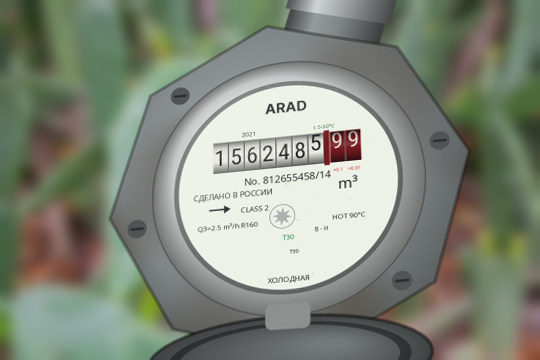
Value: 1562485.99 m³
